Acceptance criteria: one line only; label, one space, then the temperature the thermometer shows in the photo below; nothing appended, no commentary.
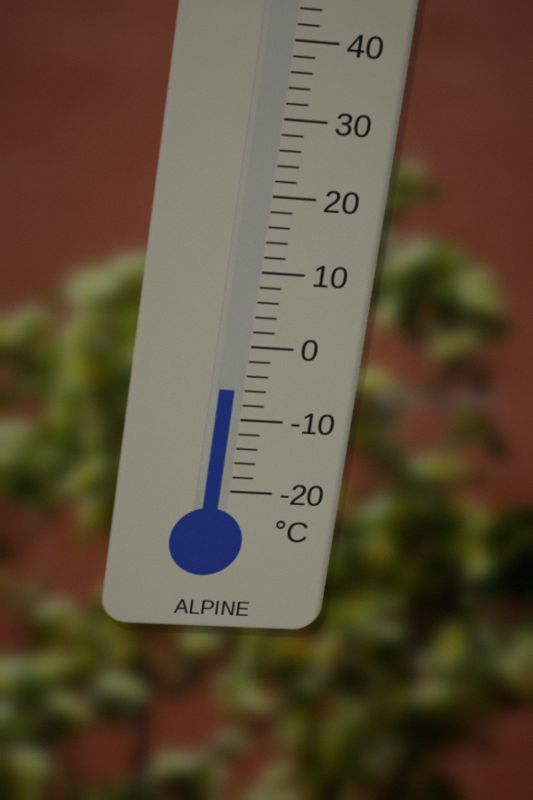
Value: -6 °C
